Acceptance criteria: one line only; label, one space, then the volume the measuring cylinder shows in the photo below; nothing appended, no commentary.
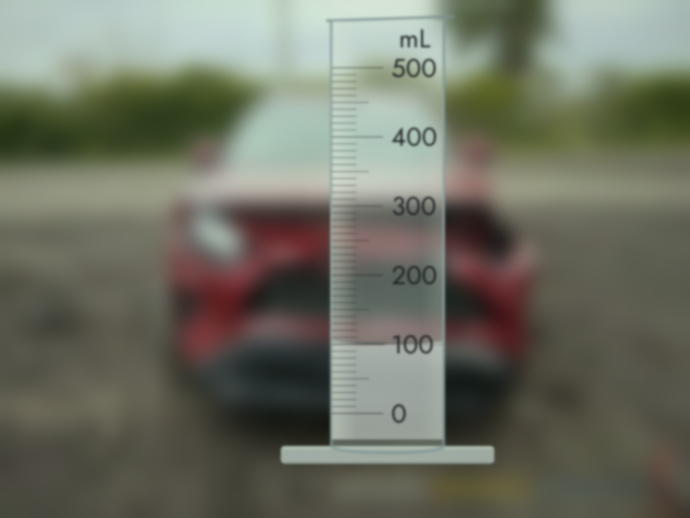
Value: 100 mL
